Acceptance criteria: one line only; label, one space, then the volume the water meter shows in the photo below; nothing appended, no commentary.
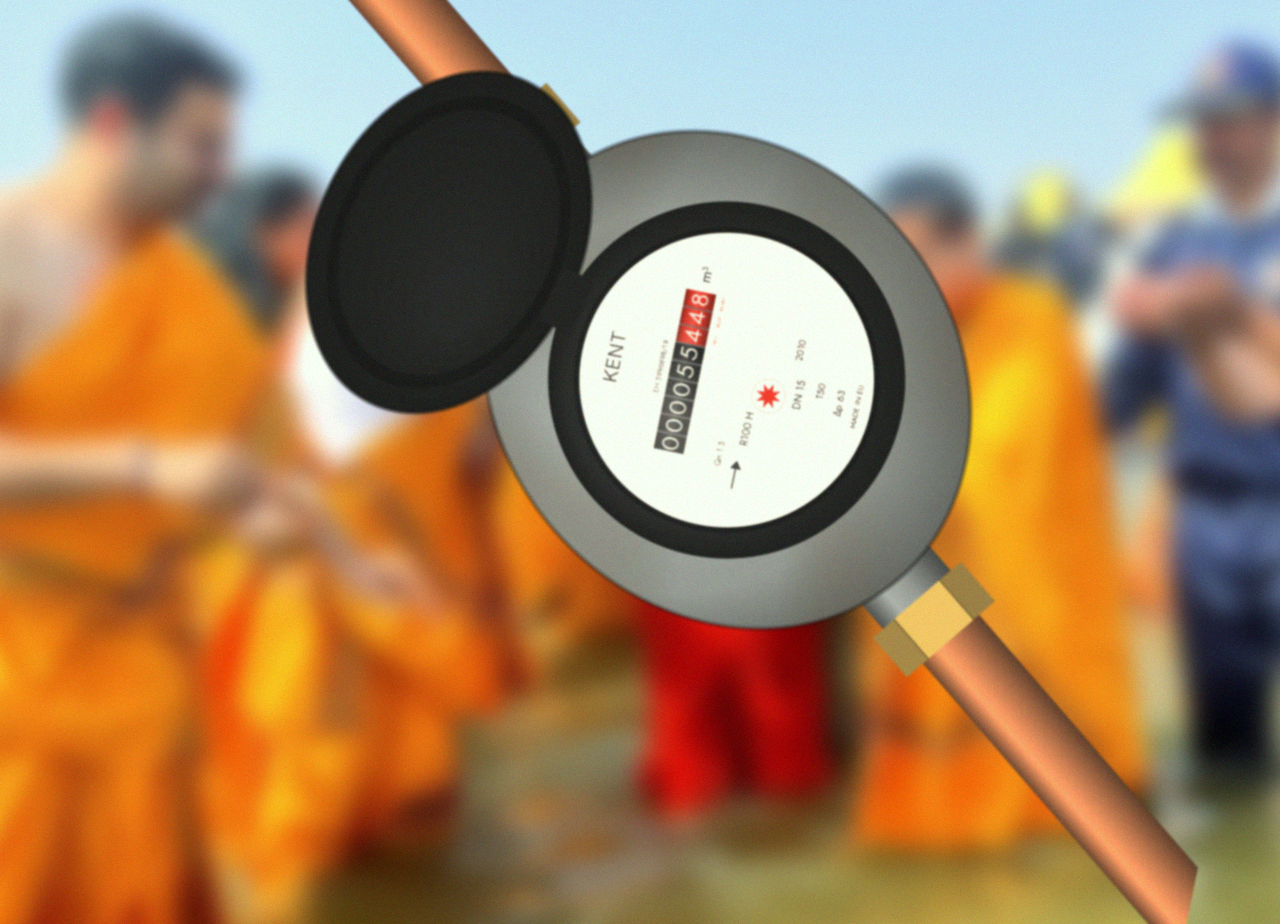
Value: 55.448 m³
